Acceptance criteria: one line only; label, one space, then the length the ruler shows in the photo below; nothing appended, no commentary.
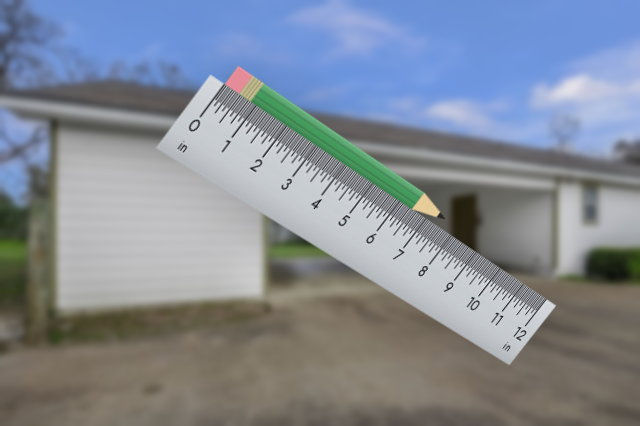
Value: 7.5 in
